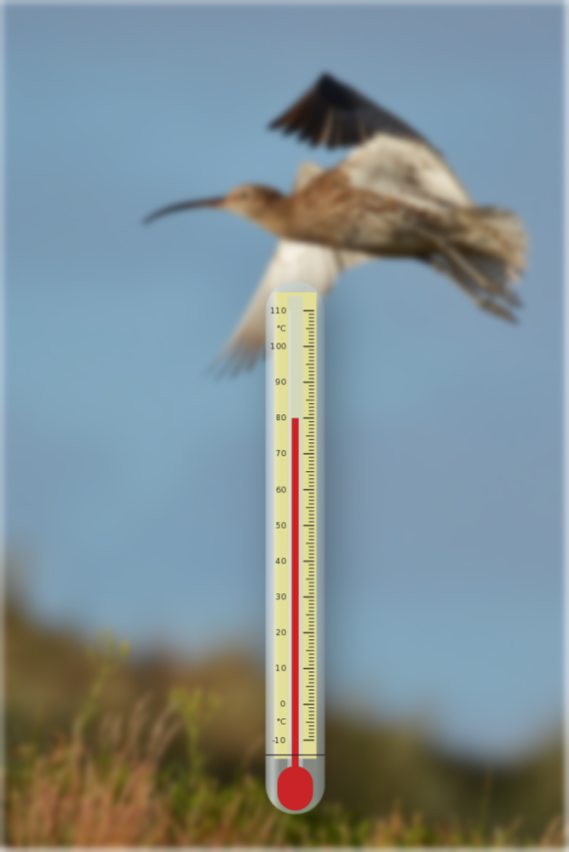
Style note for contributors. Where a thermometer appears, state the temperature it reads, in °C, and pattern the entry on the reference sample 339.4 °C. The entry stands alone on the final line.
80 °C
